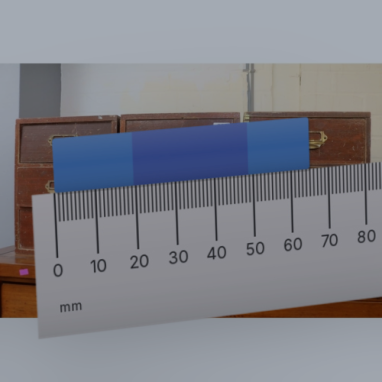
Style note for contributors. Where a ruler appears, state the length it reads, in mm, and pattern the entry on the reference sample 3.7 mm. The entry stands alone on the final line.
65 mm
